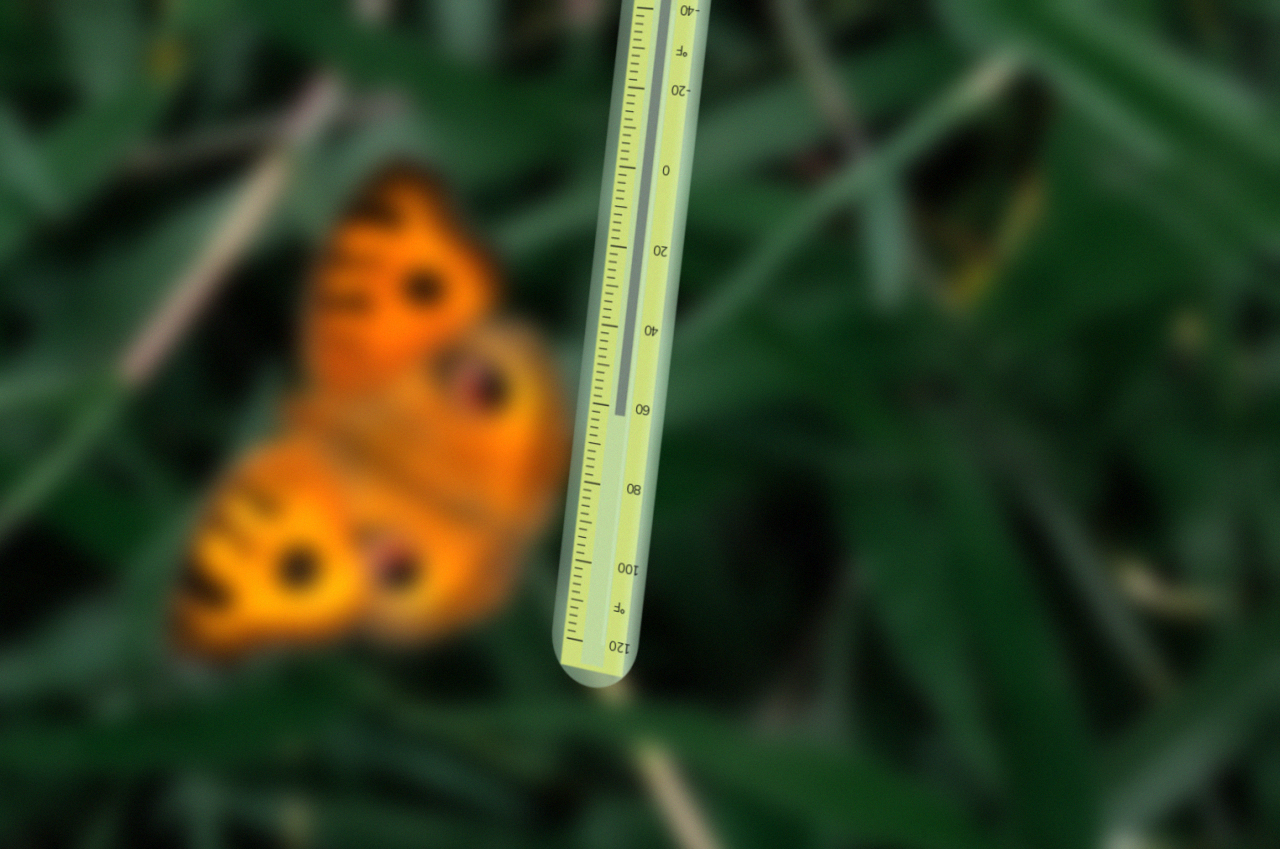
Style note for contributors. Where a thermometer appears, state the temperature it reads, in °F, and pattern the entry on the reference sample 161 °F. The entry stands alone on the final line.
62 °F
